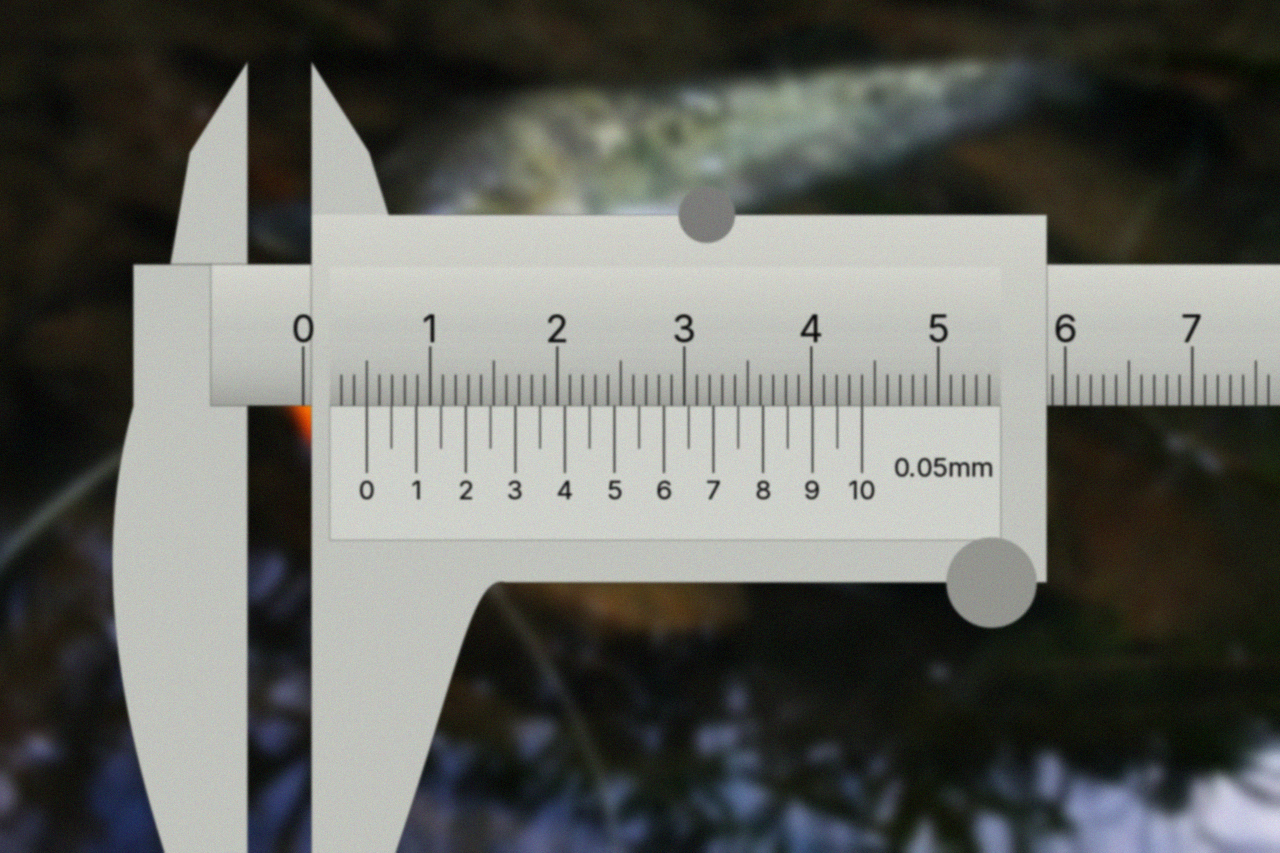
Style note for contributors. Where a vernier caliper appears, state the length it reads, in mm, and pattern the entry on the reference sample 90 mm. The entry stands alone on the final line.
5.0 mm
